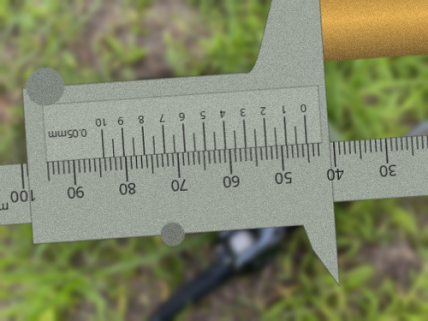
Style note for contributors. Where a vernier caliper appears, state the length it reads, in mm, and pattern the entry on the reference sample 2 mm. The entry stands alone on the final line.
45.2 mm
